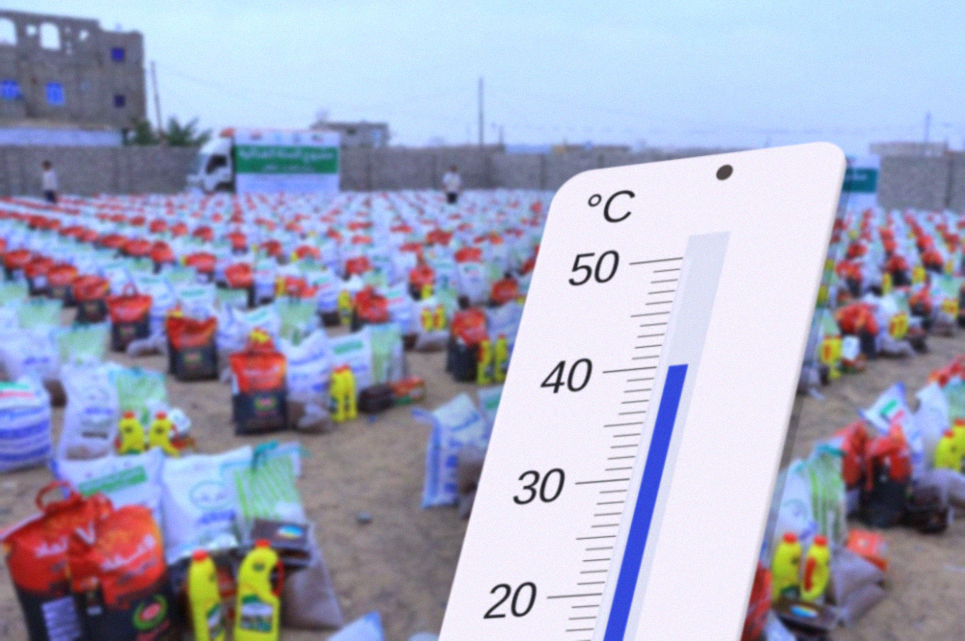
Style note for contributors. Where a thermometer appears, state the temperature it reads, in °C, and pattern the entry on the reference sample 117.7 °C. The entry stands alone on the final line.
40 °C
